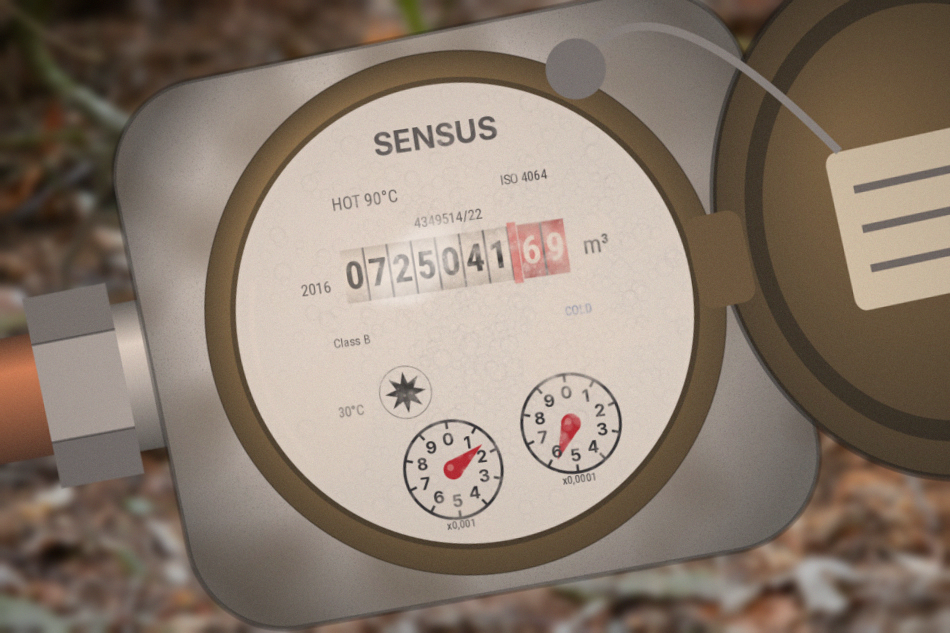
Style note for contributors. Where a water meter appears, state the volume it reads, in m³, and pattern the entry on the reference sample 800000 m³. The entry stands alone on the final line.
725041.6915 m³
